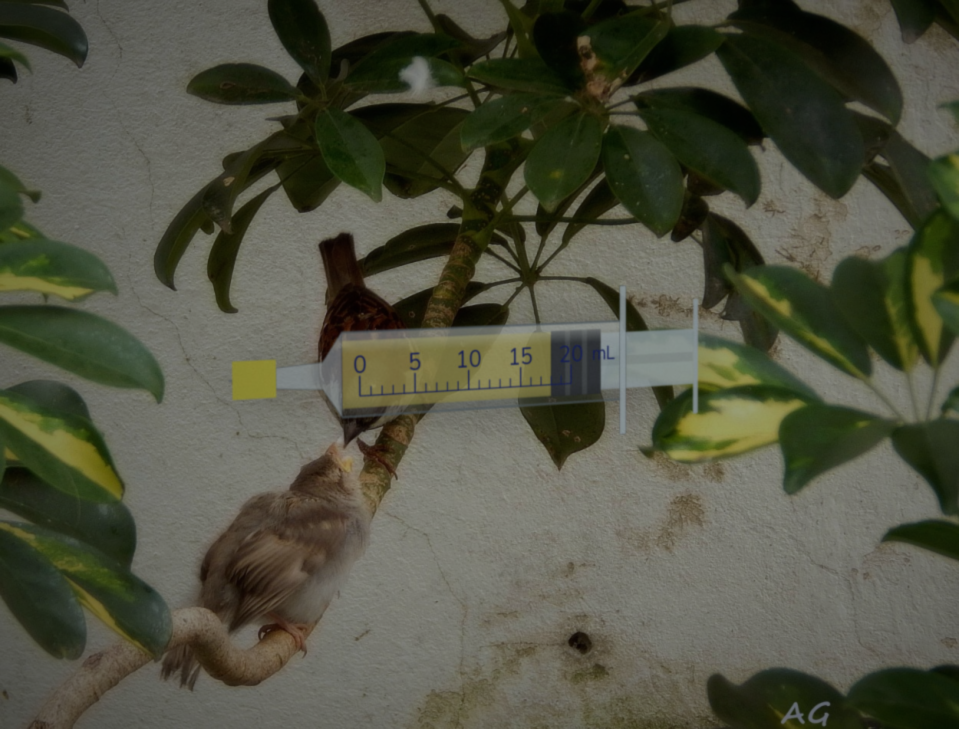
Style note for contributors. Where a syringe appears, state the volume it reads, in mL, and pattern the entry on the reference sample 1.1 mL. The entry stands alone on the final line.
18 mL
